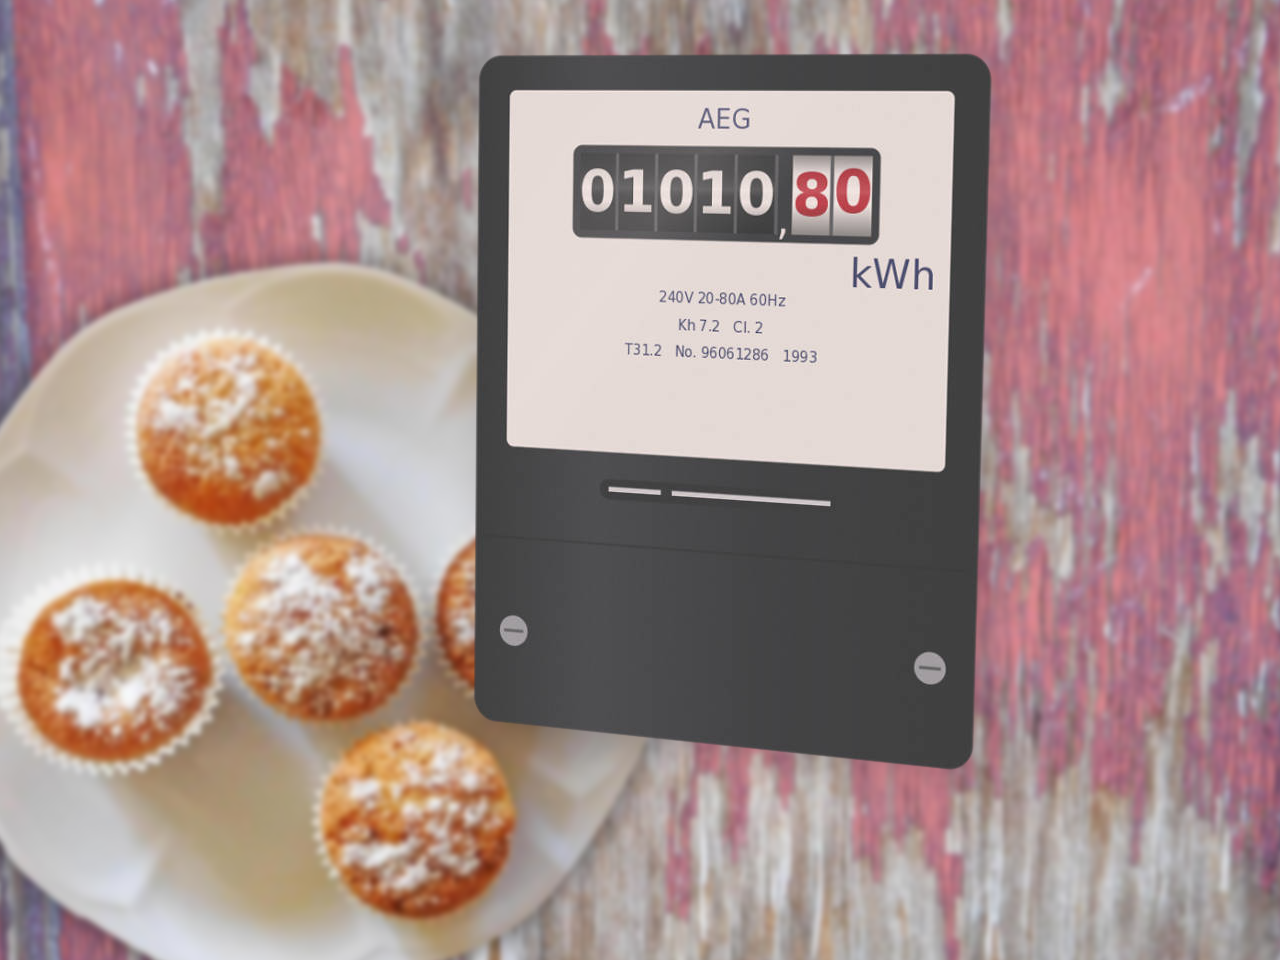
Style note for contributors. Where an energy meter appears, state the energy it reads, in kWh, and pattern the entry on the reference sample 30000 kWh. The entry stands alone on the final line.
1010.80 kWh
